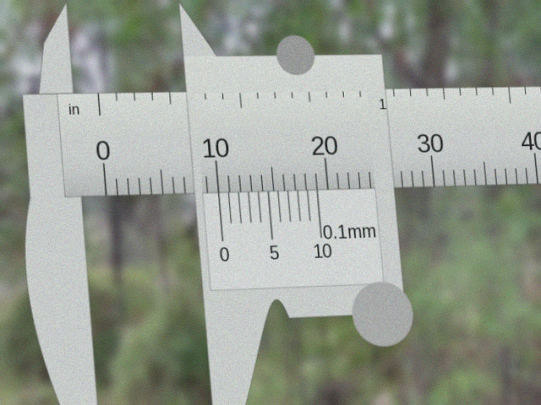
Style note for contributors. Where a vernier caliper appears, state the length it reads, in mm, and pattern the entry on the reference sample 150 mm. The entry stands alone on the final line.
10.0 mm
